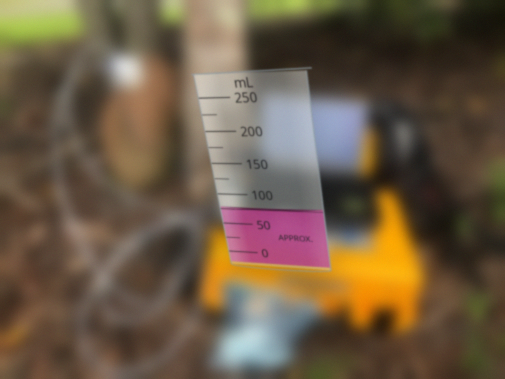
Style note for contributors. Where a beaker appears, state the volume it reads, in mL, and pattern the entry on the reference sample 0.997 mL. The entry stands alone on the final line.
75 mL
